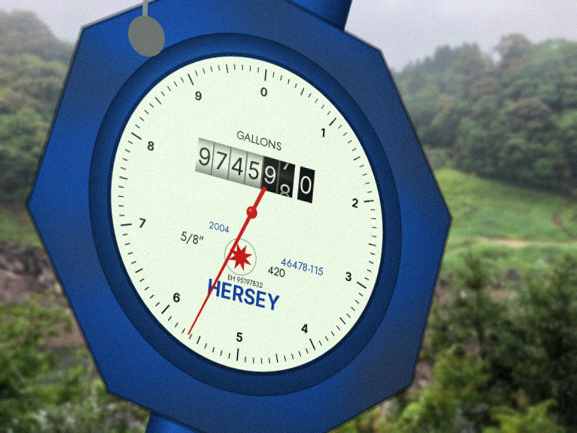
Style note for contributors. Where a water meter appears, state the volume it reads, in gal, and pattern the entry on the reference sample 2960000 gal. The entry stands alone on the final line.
9745975.6 gal
